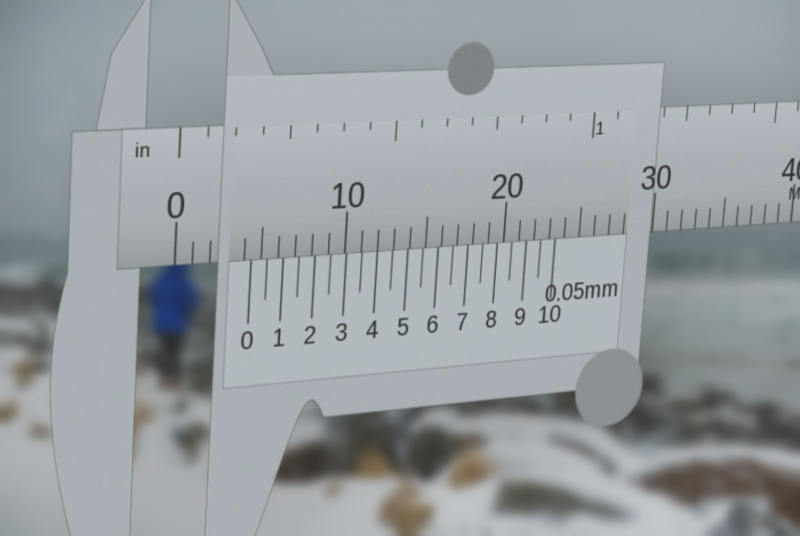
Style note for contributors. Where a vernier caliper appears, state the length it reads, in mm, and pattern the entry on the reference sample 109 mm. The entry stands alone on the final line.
4.4 mm
